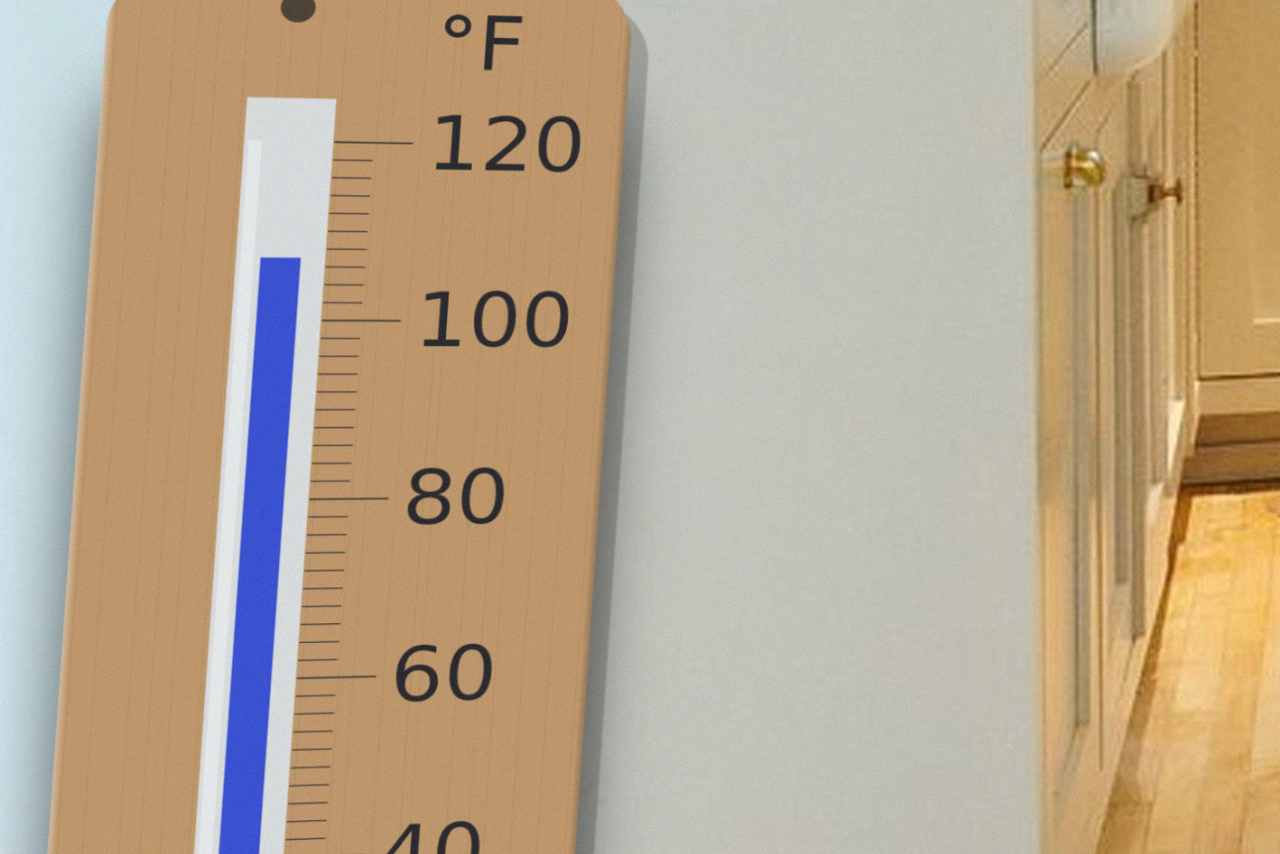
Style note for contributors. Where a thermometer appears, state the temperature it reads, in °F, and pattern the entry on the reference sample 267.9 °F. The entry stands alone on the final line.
107 °F
